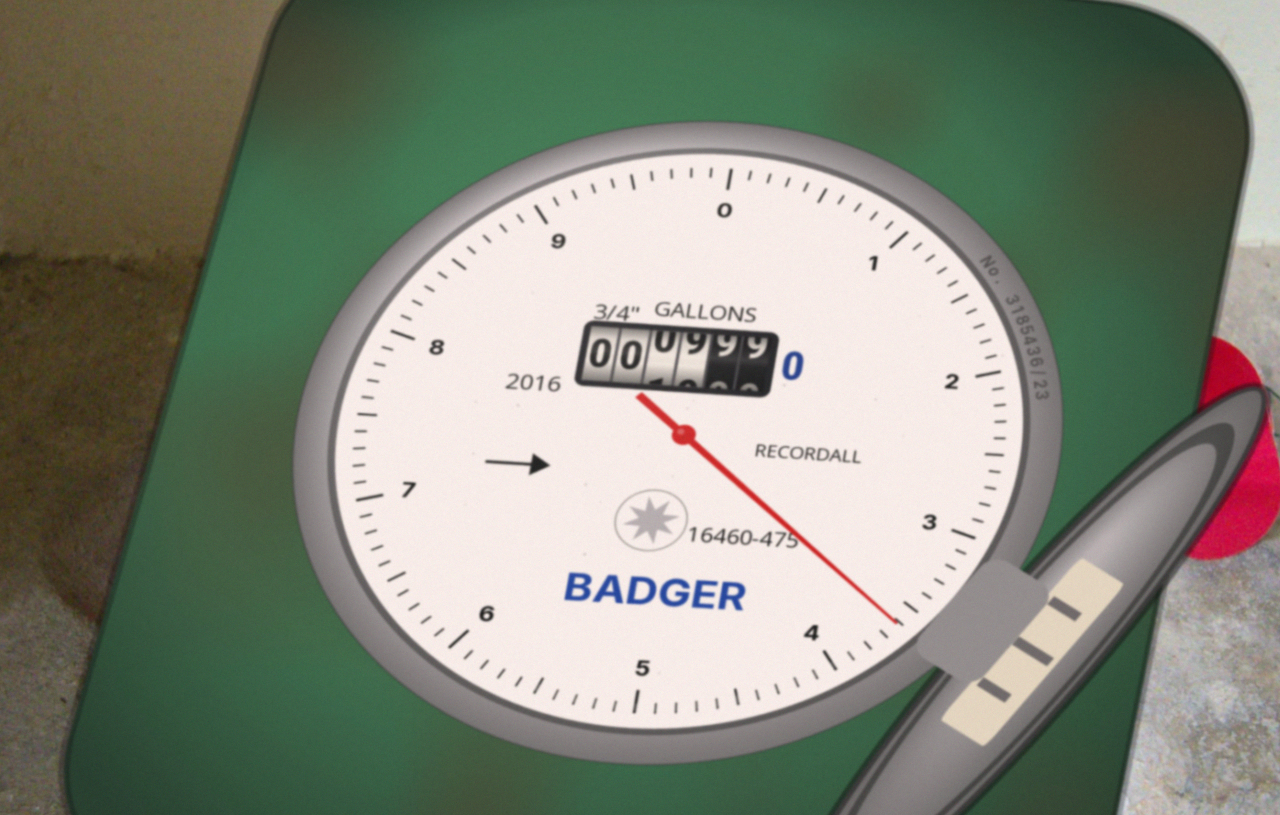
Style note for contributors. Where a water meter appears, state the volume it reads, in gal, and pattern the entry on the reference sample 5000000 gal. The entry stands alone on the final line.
9993.6 gal
